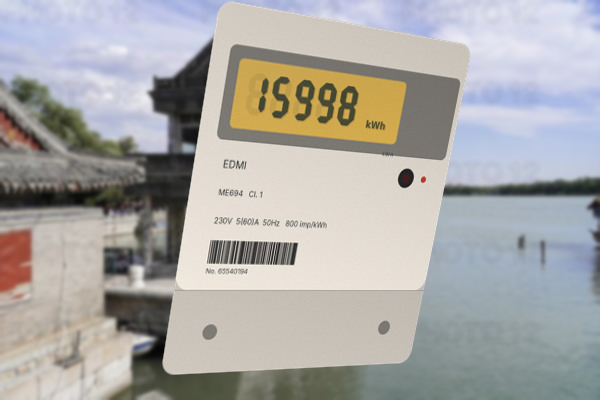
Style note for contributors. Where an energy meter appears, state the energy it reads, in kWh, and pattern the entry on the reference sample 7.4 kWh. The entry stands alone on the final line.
15998 kWh
